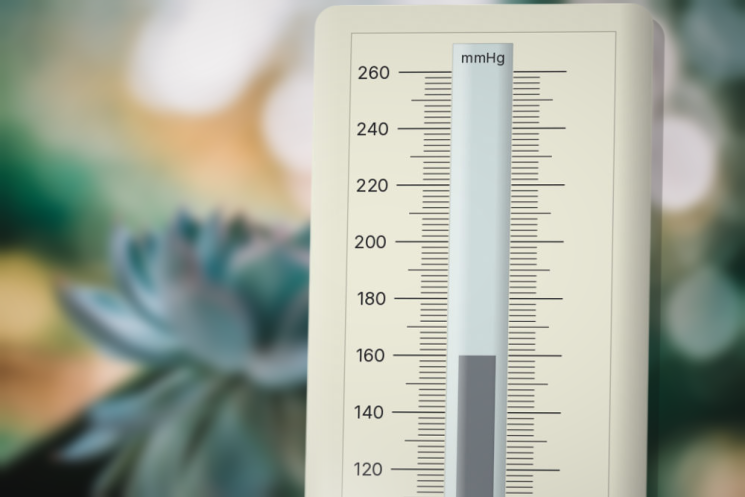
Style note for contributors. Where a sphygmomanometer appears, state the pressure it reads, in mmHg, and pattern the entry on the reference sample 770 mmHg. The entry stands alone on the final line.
160 mmHg
